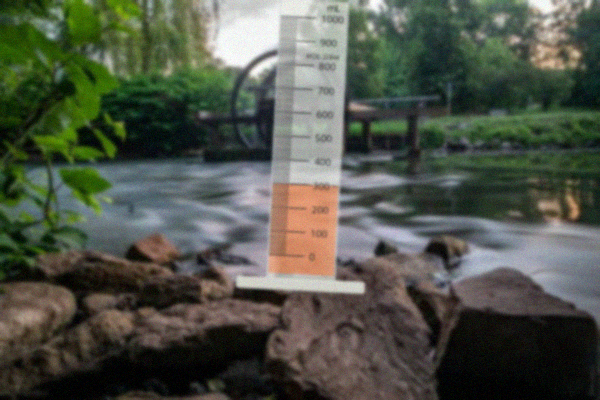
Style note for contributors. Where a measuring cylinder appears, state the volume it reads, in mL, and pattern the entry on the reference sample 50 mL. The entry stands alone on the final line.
300 mL
